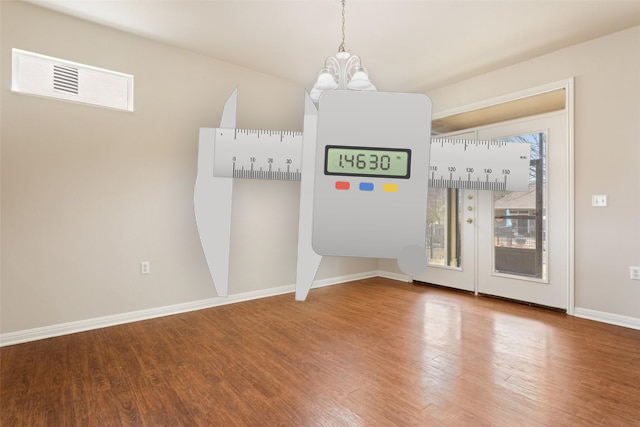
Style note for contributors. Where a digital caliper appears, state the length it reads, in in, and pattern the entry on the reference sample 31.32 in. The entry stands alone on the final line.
1.4630 in
